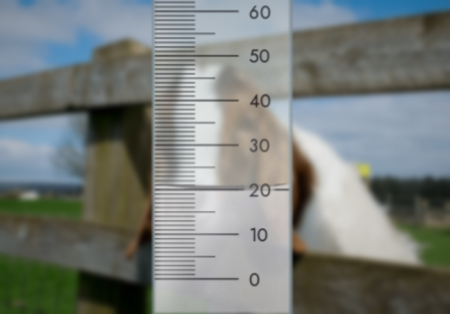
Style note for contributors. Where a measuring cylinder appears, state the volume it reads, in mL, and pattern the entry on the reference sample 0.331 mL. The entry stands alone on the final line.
20 mL
